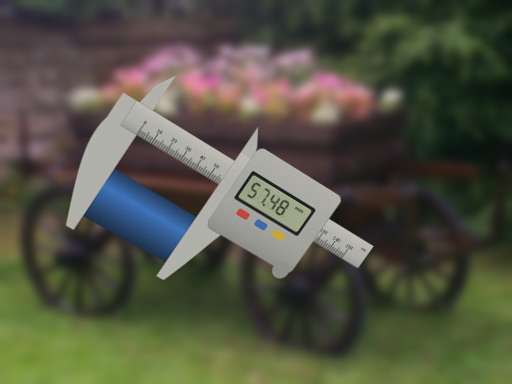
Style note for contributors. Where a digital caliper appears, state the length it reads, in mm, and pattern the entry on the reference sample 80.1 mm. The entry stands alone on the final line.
57.48 mm
